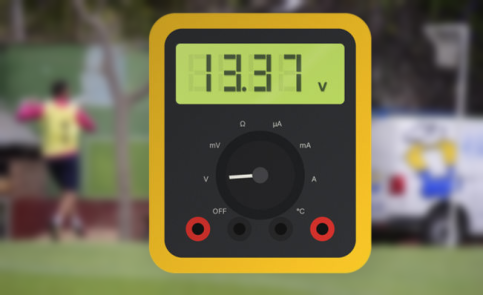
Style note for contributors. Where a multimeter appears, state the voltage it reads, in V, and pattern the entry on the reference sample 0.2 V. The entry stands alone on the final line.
13.37 V
